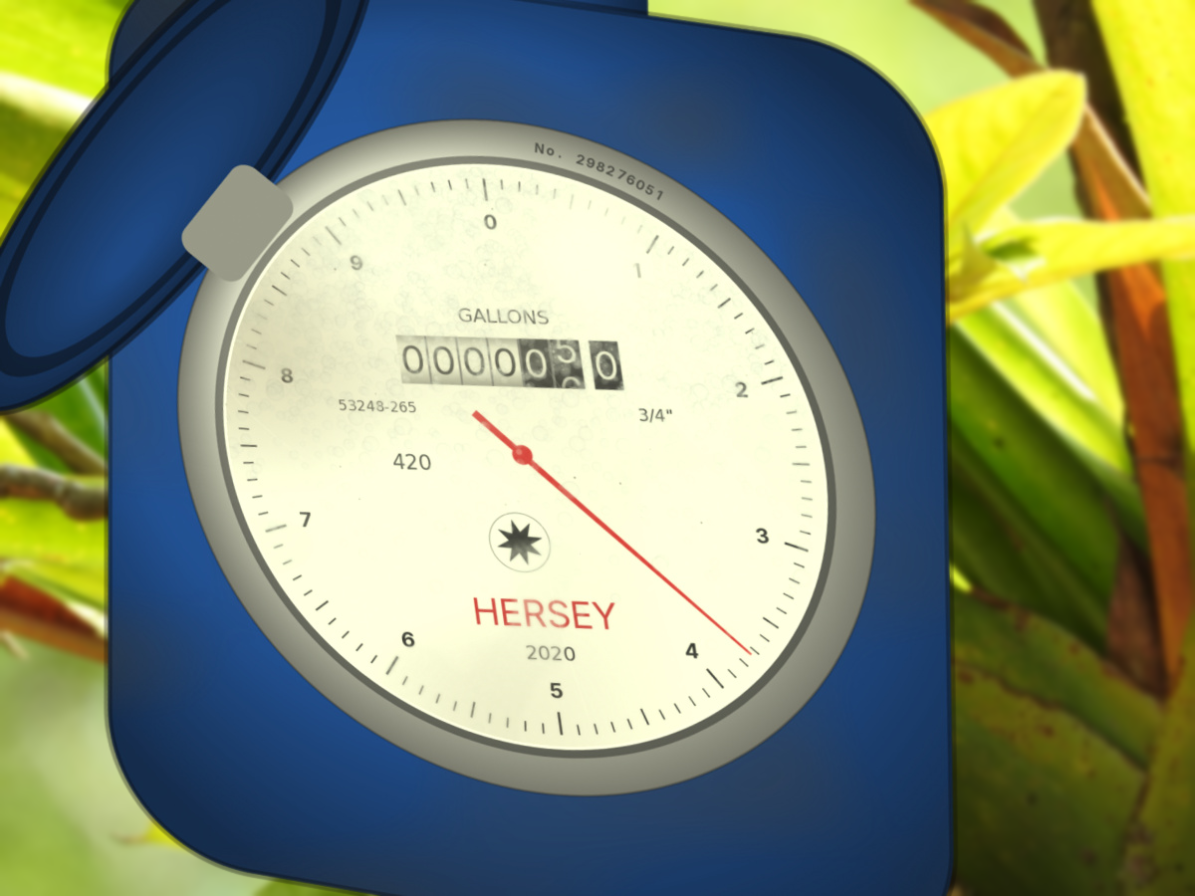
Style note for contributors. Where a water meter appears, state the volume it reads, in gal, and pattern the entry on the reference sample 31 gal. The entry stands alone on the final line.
53.7 gal
